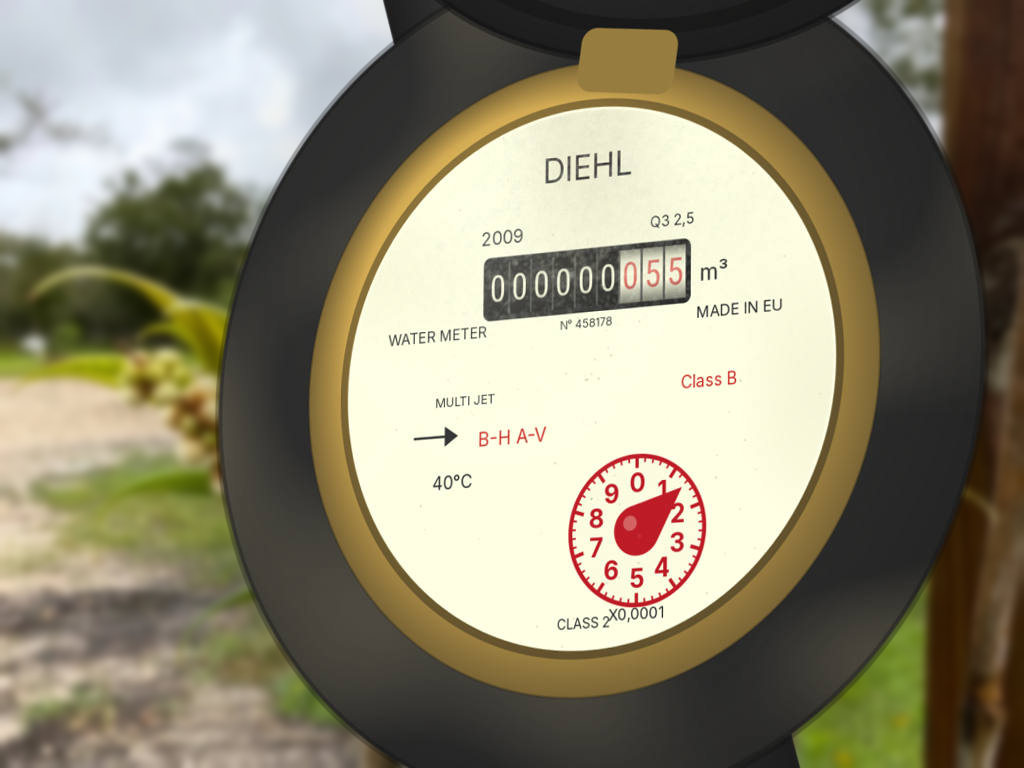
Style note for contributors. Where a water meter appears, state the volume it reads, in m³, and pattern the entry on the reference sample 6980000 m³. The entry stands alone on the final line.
0.0551 m³
